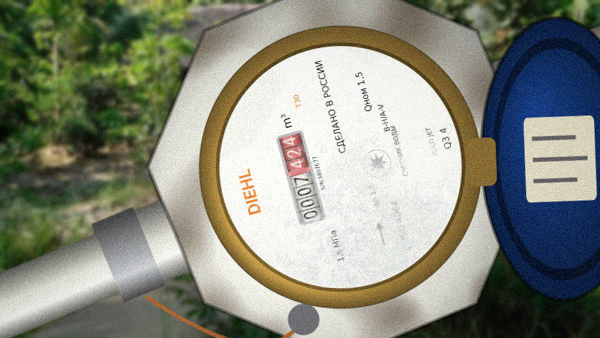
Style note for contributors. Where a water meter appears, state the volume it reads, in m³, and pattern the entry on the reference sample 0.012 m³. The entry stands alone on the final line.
7.424 m³
